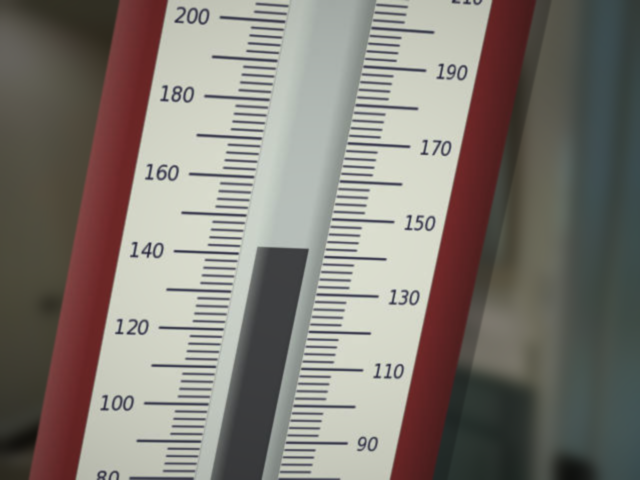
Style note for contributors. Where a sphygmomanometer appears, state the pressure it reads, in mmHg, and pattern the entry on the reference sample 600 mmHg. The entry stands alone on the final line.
142 mmHg
